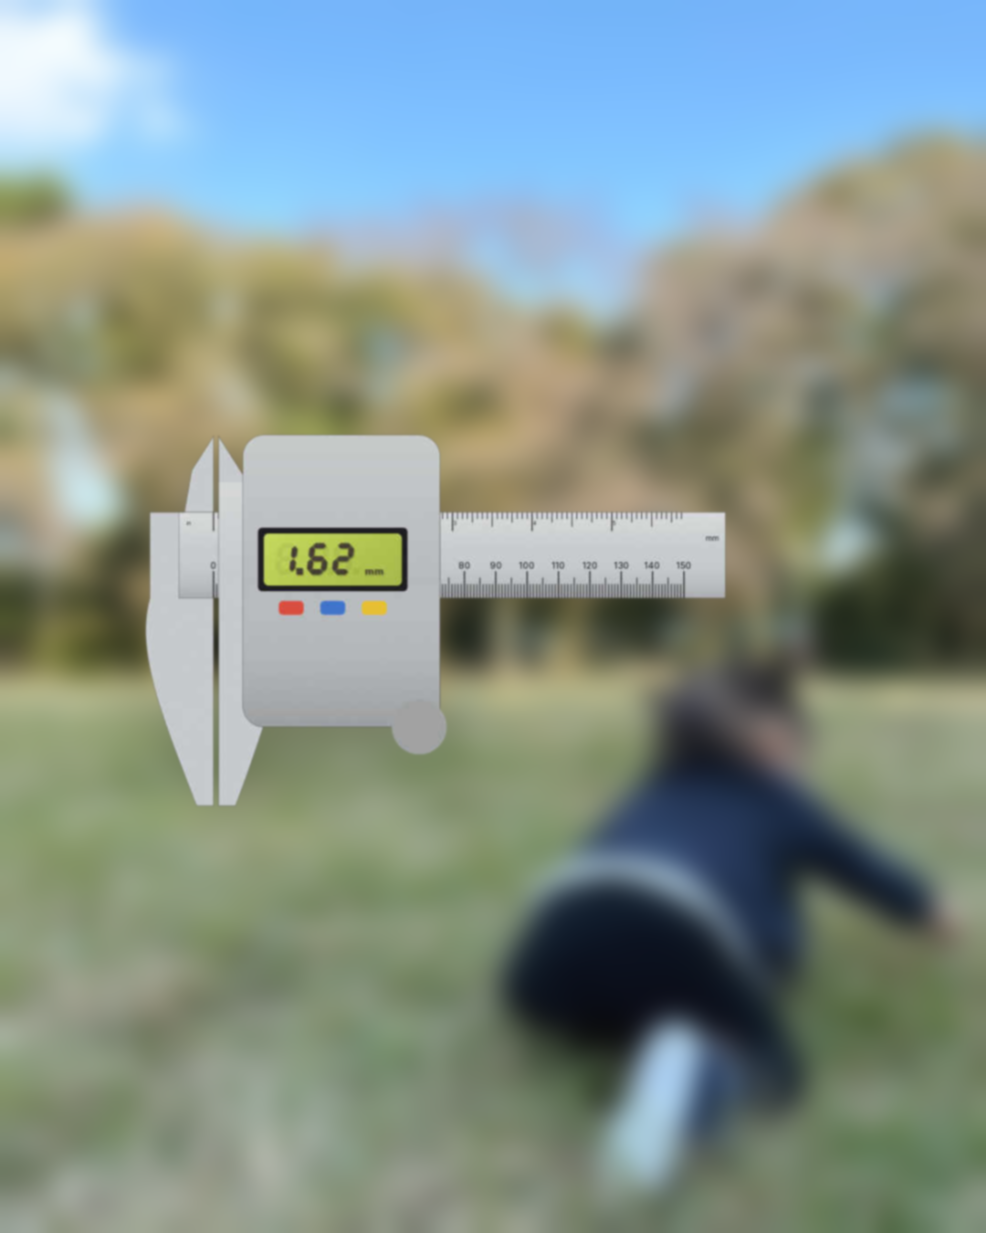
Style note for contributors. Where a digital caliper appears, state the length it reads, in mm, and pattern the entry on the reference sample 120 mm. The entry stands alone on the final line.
1.62 mm
